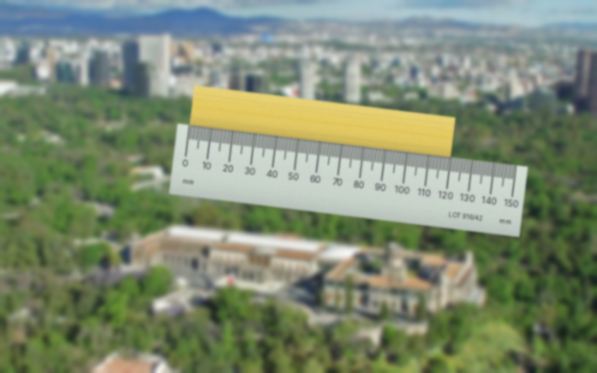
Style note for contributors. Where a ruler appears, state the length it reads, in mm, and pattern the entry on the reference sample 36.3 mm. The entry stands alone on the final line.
120 mm
